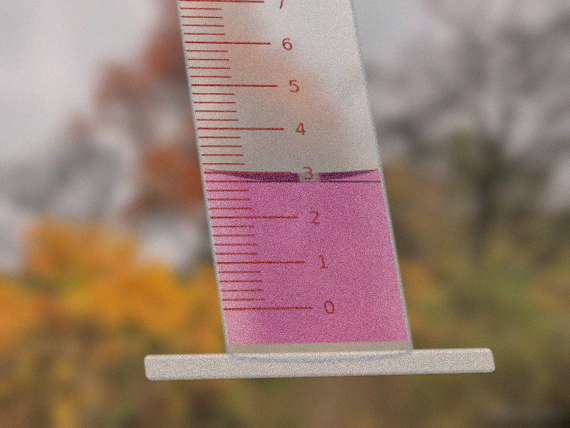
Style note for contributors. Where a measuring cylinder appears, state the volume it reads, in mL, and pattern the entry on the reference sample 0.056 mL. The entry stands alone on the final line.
2.8 mL
